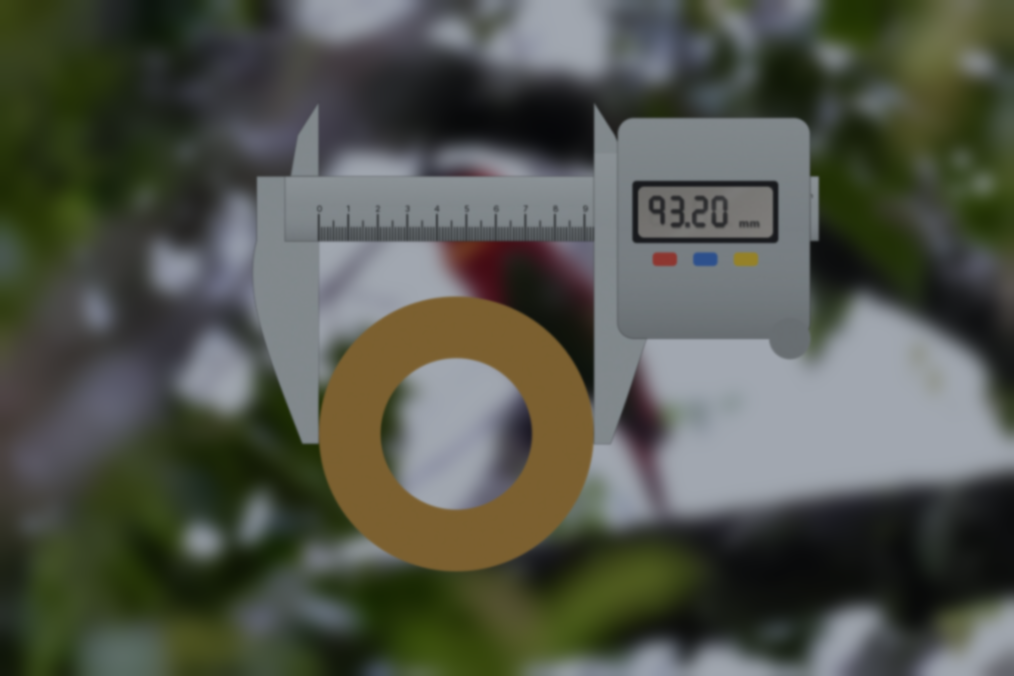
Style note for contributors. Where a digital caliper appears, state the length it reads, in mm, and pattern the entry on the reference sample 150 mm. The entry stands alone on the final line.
93.20 mm
